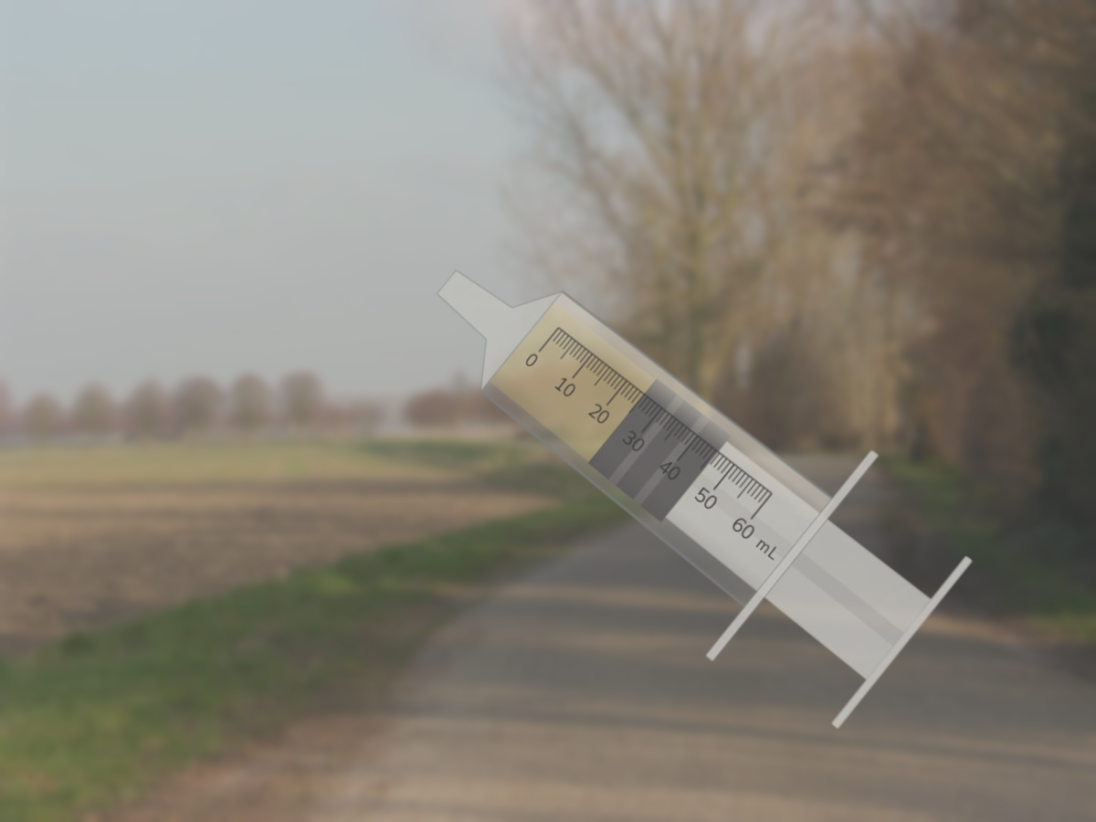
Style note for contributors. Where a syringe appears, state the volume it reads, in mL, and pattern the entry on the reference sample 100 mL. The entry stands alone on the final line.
25 mL
